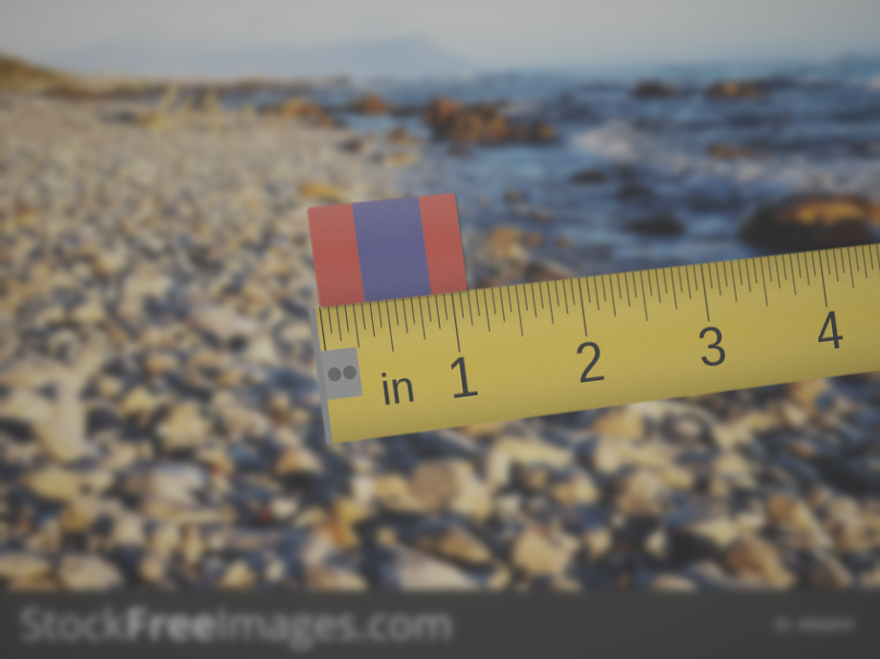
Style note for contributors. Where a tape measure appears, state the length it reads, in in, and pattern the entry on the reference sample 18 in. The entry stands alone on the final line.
1.125 in
